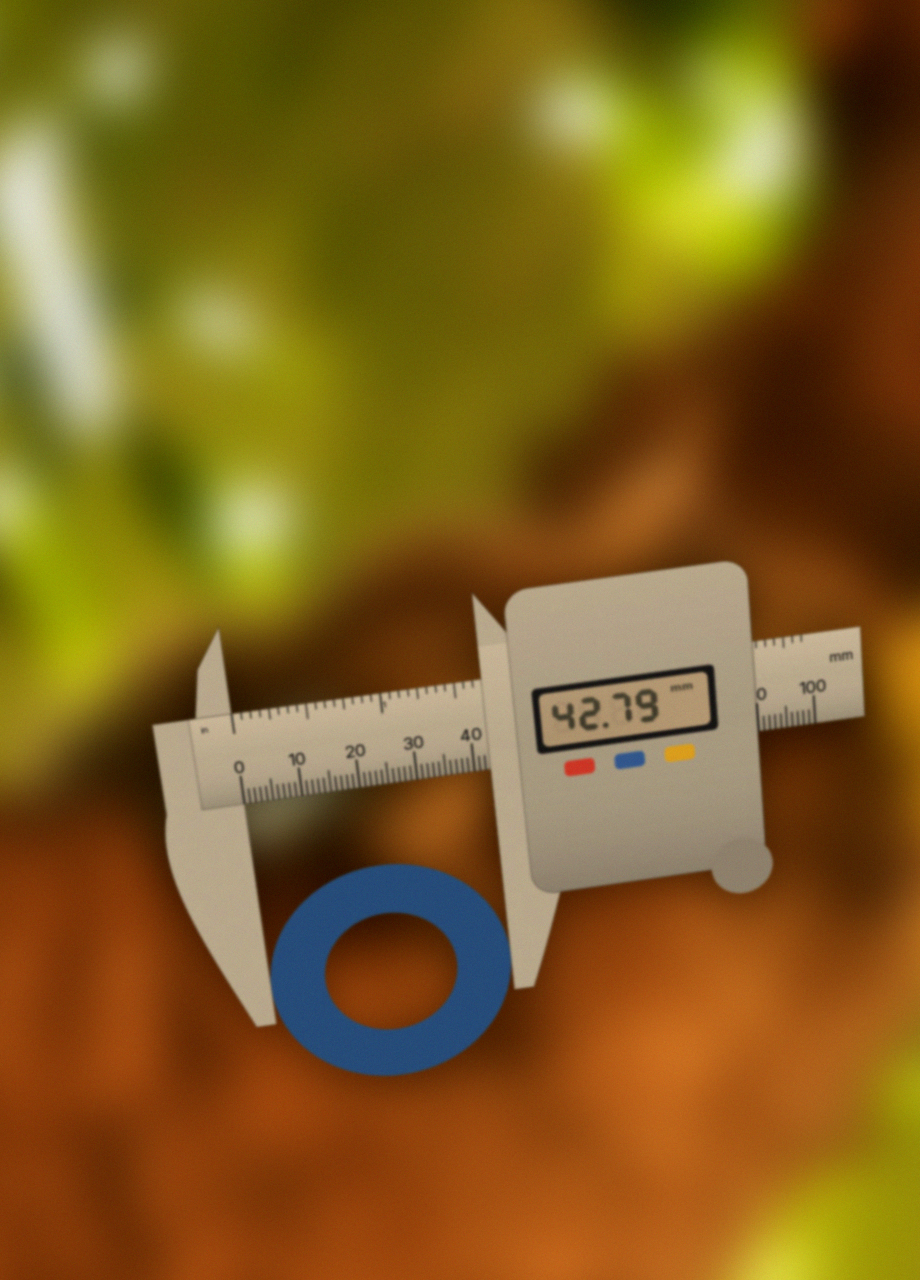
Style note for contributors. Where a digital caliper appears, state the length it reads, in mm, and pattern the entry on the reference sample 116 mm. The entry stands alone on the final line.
42.79 mm
